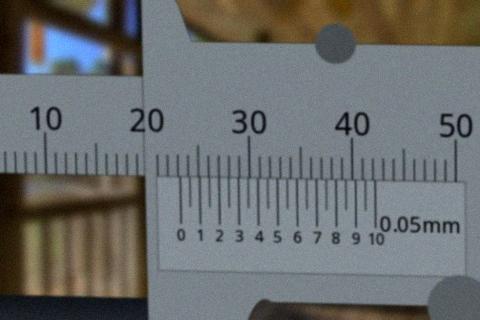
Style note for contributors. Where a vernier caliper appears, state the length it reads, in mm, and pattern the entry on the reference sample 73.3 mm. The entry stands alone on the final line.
23.2 mm
